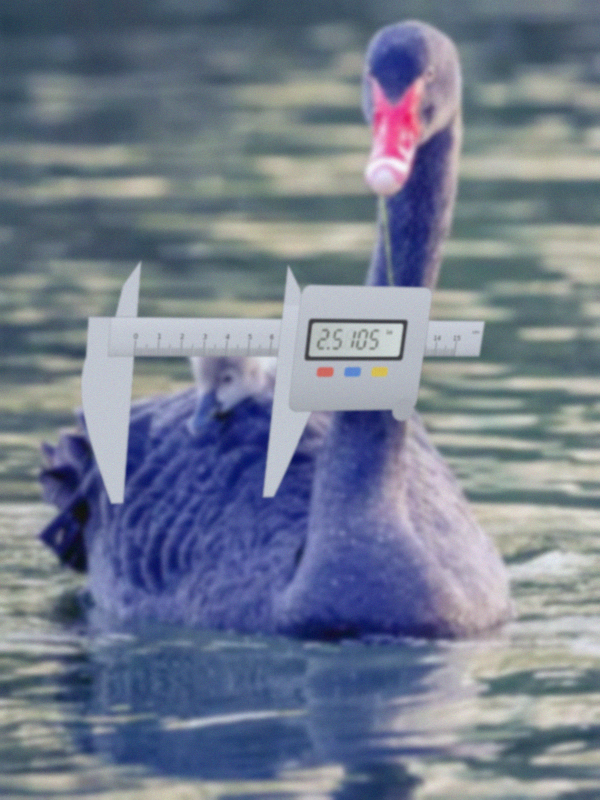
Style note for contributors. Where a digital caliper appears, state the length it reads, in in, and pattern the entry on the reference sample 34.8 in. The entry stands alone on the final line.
2.5105 in
